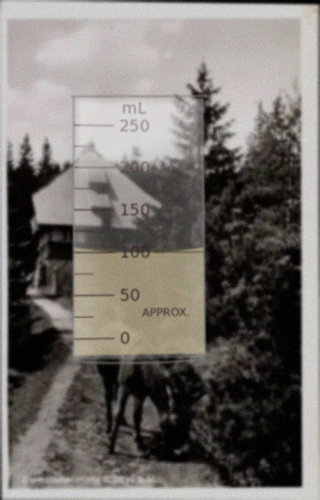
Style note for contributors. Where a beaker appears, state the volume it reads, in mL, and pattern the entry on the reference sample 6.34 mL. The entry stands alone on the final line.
100 mL
